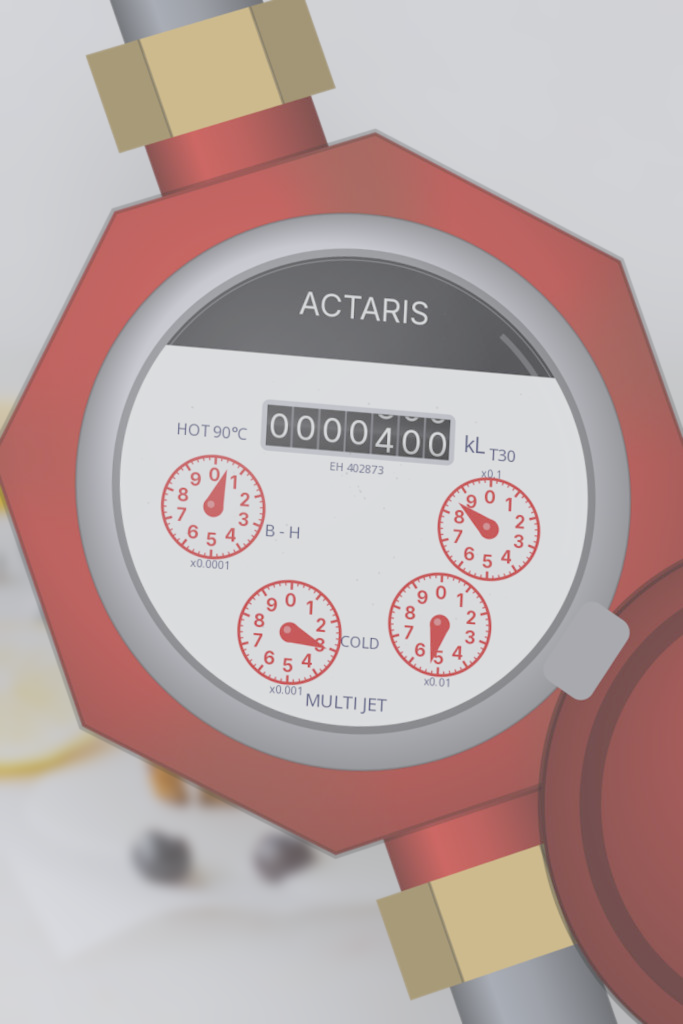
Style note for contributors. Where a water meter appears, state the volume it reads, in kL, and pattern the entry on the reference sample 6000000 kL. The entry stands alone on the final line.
399.8530 kL
